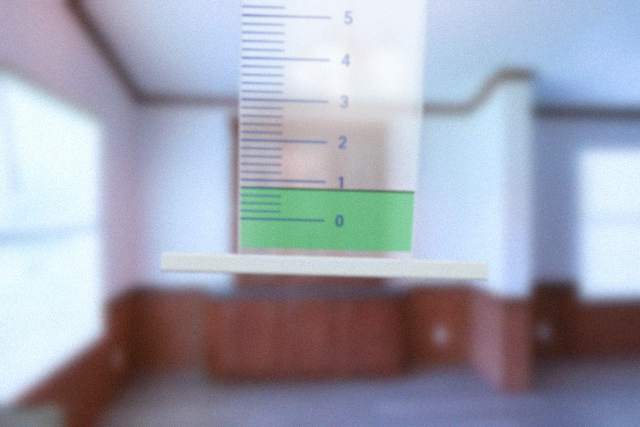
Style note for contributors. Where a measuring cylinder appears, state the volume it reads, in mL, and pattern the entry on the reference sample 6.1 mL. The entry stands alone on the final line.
0.8 mL
